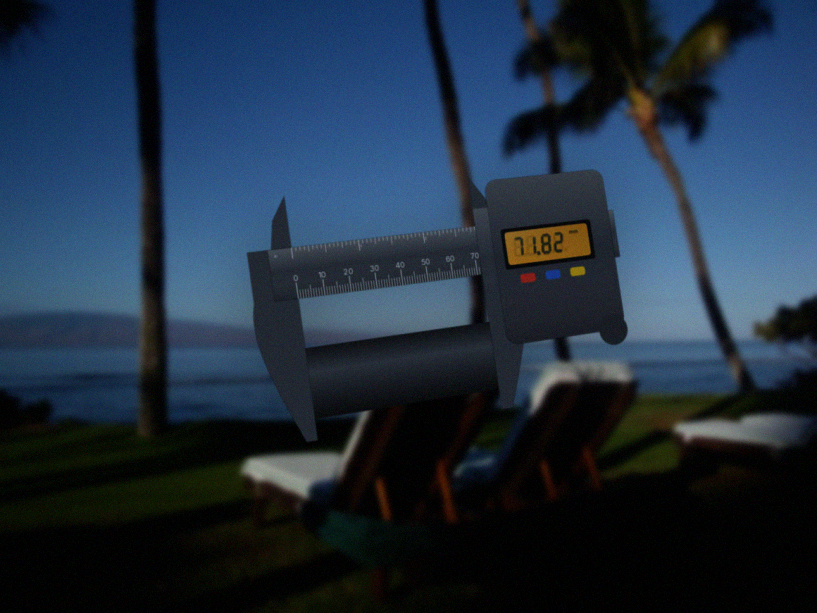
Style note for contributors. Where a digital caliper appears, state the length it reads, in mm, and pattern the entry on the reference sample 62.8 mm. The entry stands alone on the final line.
71.82 mm
